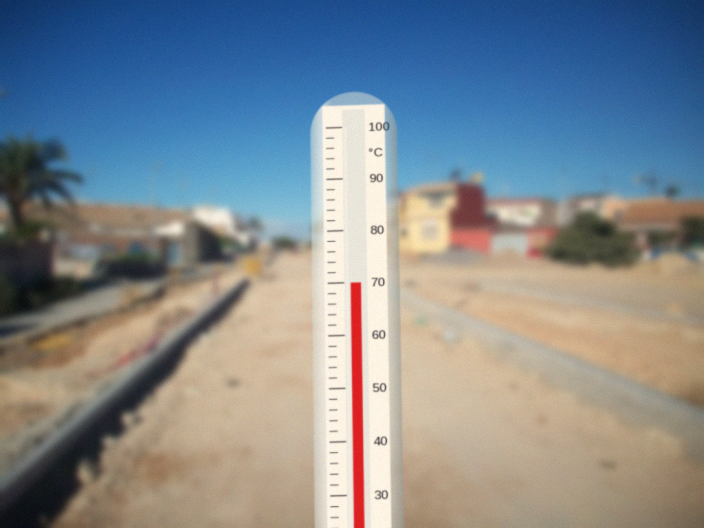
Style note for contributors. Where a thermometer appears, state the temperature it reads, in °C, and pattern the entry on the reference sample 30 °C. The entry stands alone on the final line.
70 °C
